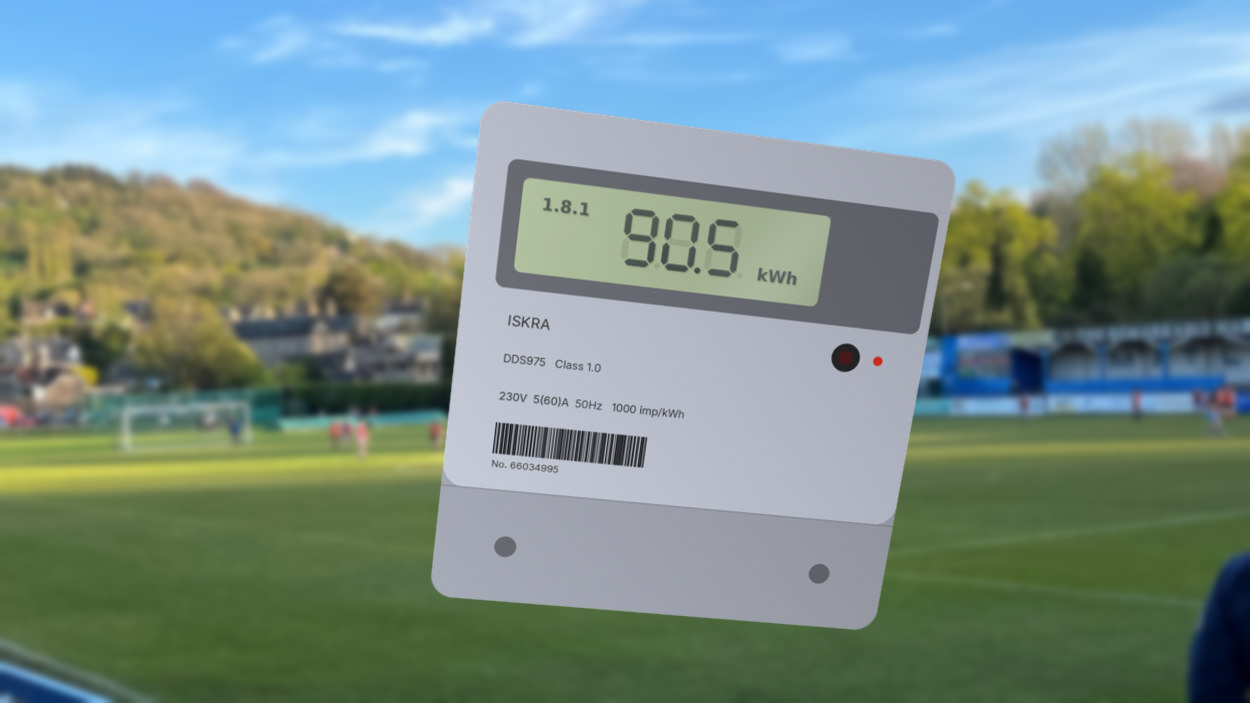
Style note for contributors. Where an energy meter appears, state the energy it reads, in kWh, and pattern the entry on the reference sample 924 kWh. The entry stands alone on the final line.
90.5 kWh
